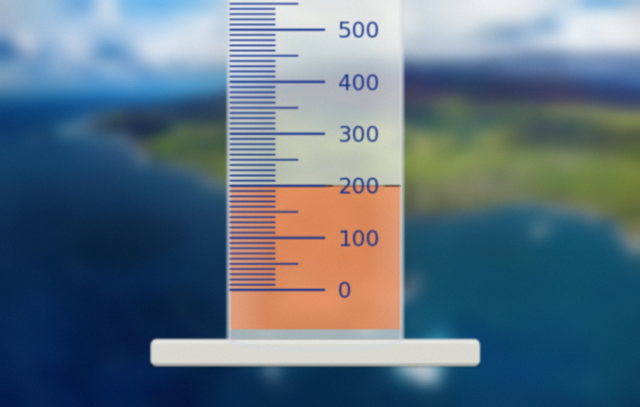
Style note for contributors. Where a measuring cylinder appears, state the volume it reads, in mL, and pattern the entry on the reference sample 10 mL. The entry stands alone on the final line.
200 mL
